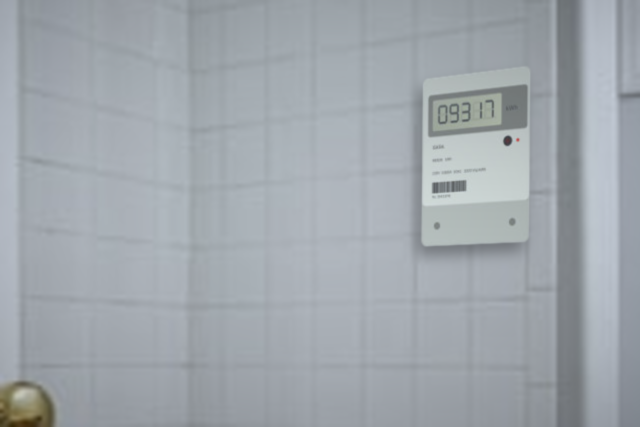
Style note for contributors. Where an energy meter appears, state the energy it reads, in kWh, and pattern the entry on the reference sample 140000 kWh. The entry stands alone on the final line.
9317 kWh
